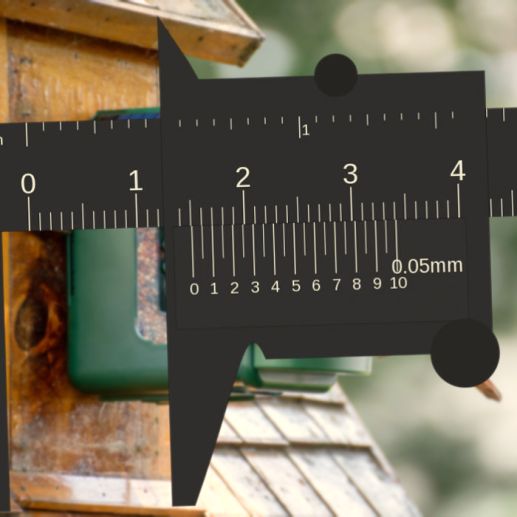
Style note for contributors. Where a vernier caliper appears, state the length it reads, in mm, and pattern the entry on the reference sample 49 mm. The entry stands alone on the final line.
15.1 mm
